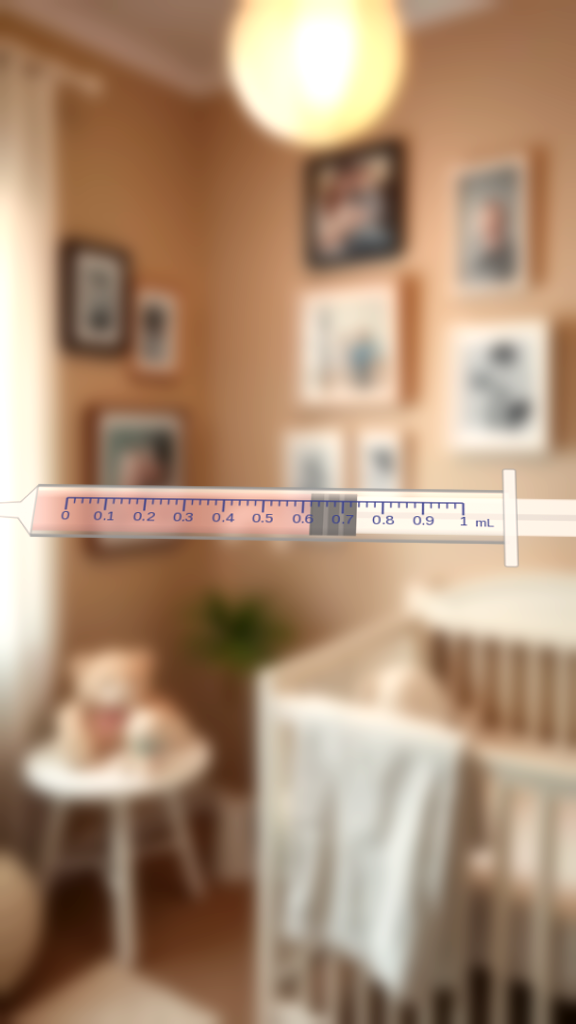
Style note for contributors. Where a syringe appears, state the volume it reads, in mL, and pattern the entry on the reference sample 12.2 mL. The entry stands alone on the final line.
0.62 mL
